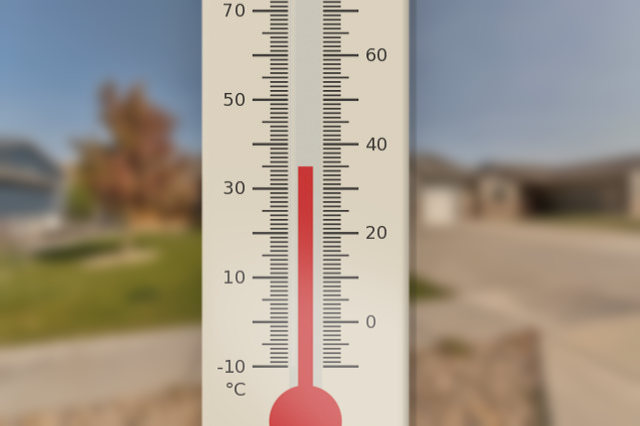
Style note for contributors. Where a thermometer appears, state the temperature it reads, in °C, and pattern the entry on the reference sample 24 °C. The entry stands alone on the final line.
35 °C
